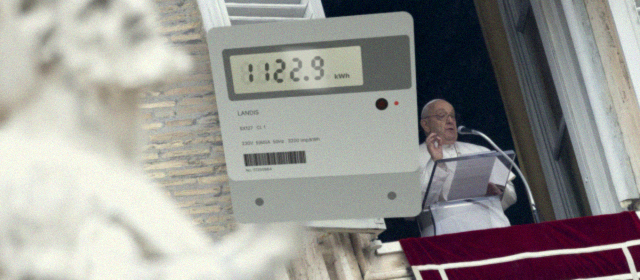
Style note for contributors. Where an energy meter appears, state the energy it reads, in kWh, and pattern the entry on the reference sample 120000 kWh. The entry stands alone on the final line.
1122.9 kWh
